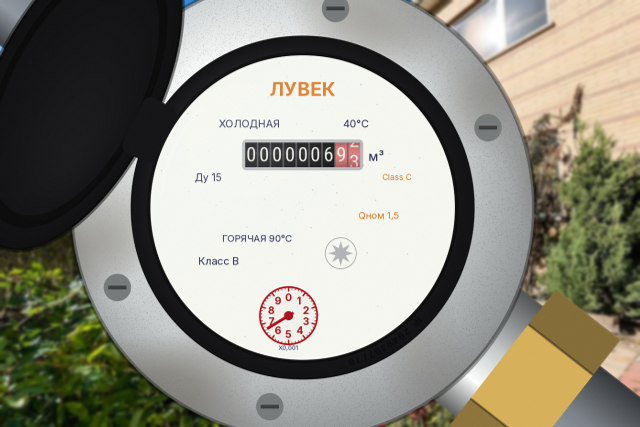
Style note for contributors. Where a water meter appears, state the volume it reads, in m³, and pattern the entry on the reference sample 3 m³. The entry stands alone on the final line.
6.926 m³
